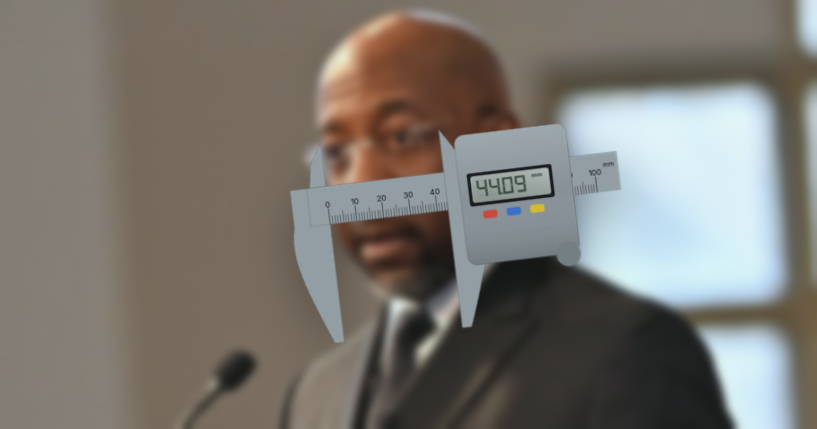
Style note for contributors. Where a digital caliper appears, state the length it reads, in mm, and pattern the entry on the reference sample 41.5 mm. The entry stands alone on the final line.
44.09 mm
